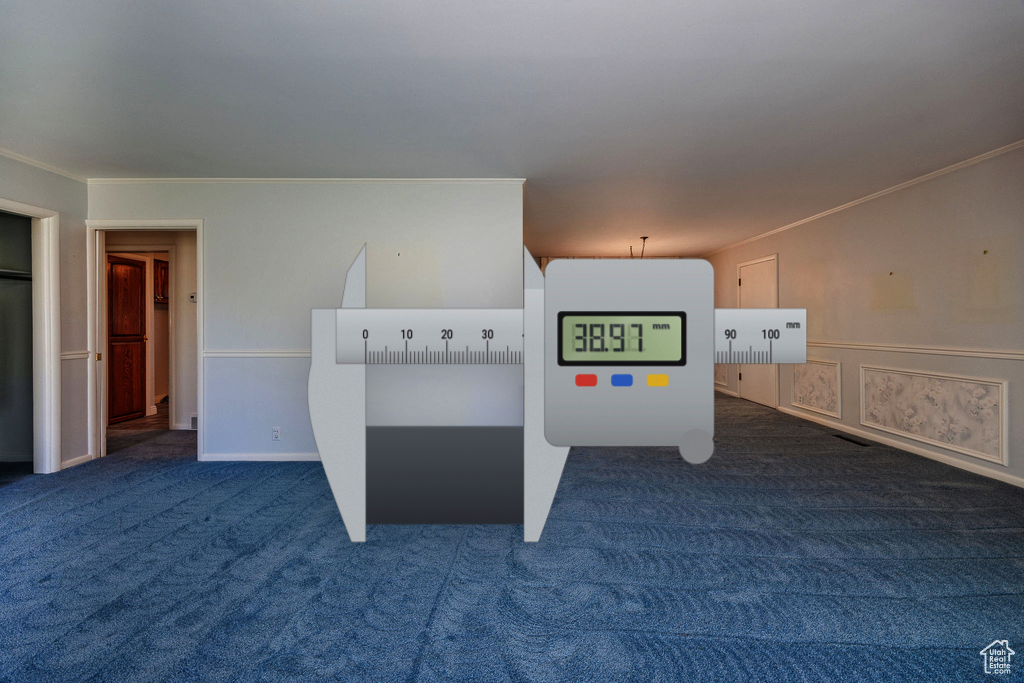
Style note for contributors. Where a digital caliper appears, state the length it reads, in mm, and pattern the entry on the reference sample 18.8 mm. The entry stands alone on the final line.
38.97 mm
